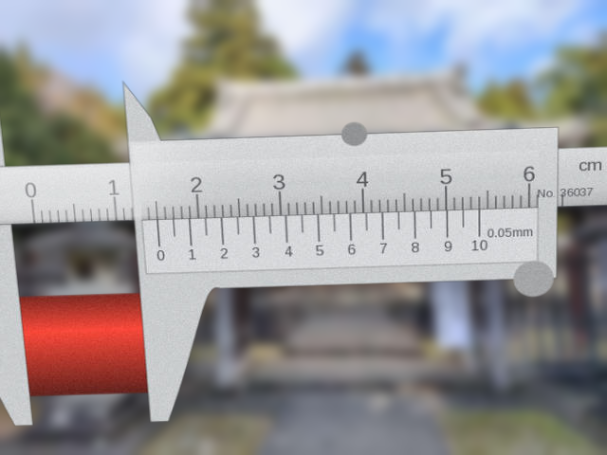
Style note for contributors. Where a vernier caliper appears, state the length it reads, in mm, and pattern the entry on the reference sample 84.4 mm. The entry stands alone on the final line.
15.0 mm
